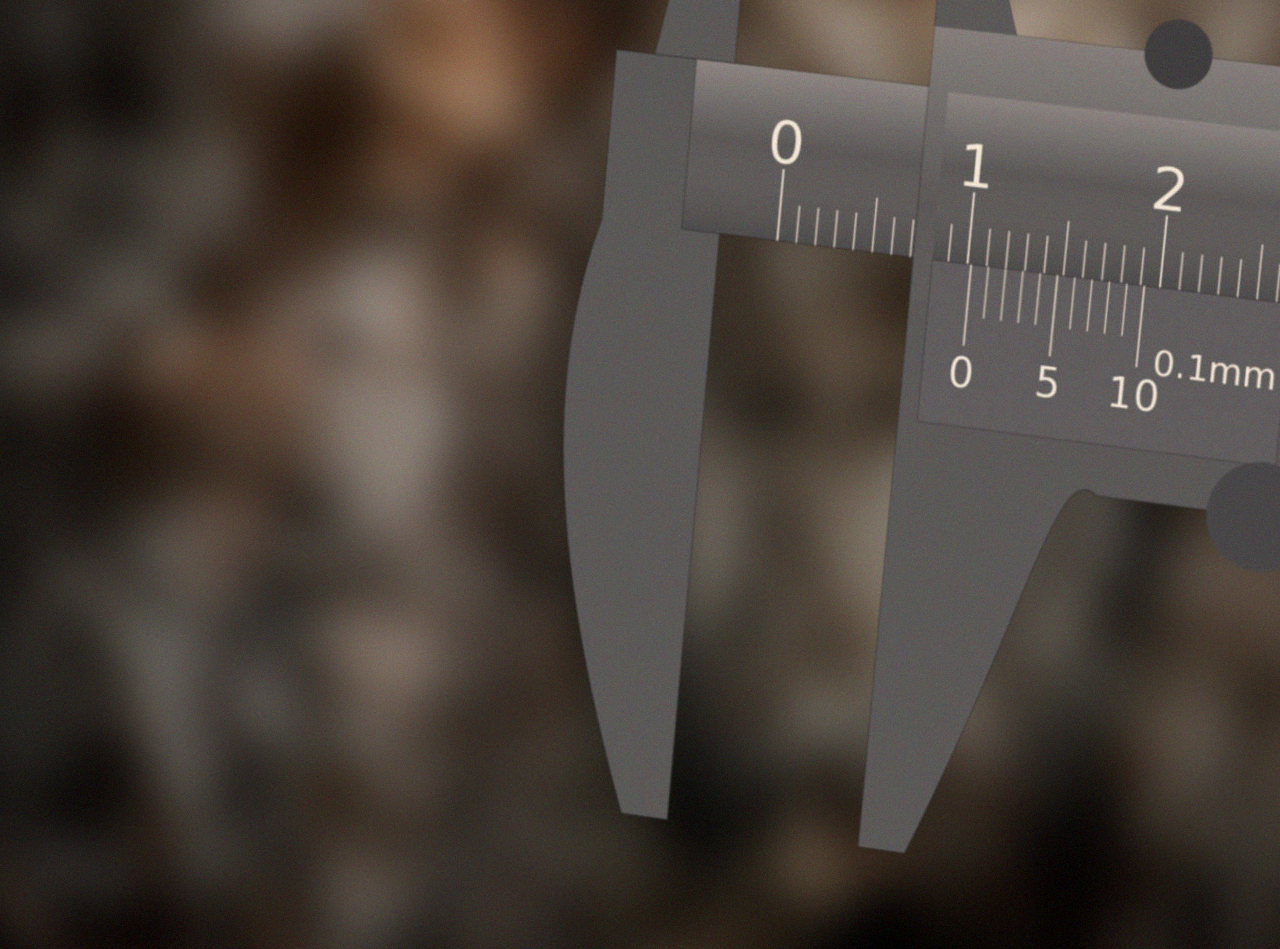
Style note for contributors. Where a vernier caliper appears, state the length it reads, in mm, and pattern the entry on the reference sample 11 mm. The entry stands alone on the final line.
10.2 mm
